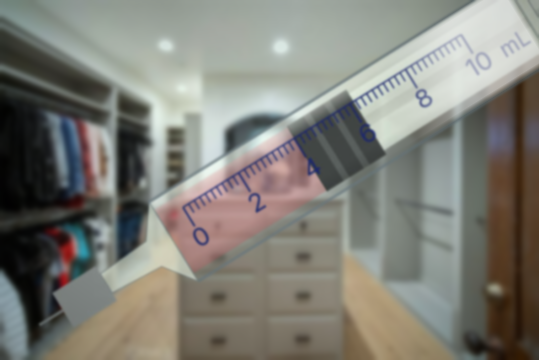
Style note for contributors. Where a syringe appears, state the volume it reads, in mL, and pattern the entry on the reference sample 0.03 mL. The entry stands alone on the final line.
4 mL
